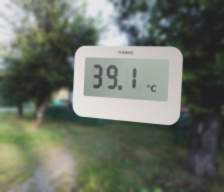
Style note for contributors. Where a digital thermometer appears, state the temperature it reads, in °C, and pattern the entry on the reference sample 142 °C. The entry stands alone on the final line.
39.1 °C
